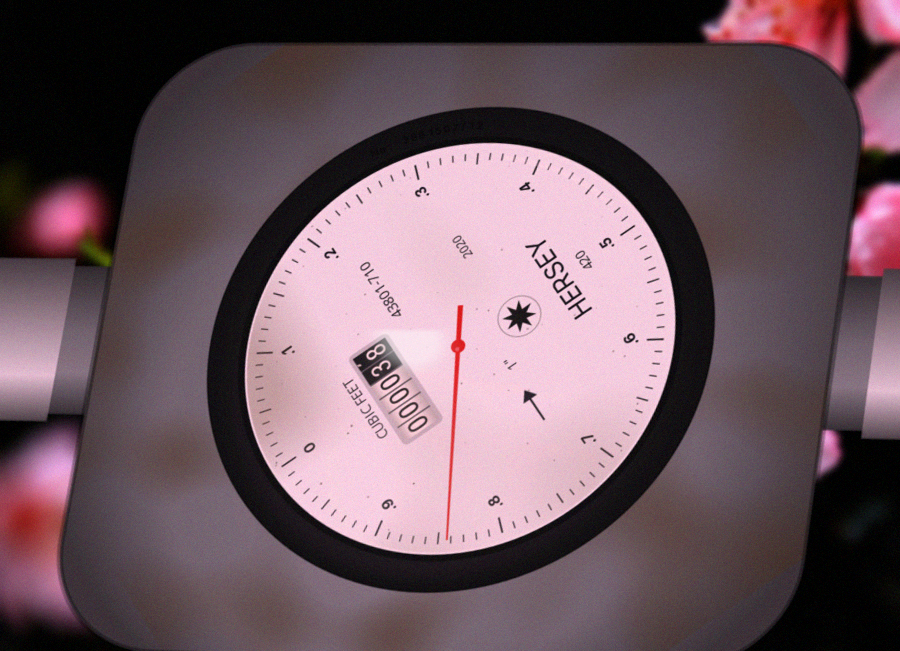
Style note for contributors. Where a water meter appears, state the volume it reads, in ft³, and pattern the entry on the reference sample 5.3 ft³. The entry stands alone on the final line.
37.84 ft³
